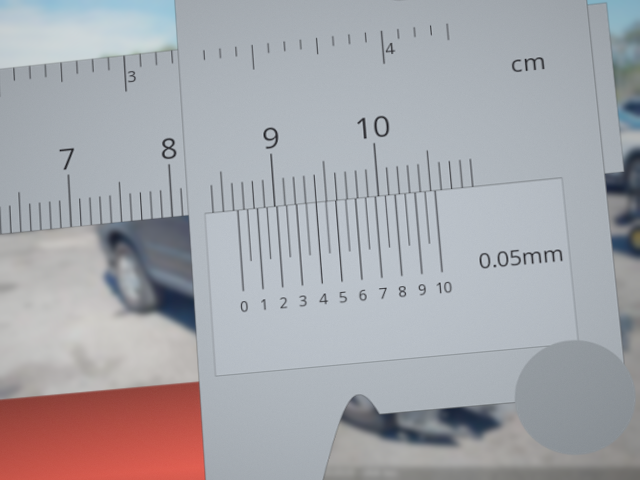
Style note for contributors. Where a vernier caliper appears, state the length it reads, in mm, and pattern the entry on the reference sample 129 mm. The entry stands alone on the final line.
86.4 mm
